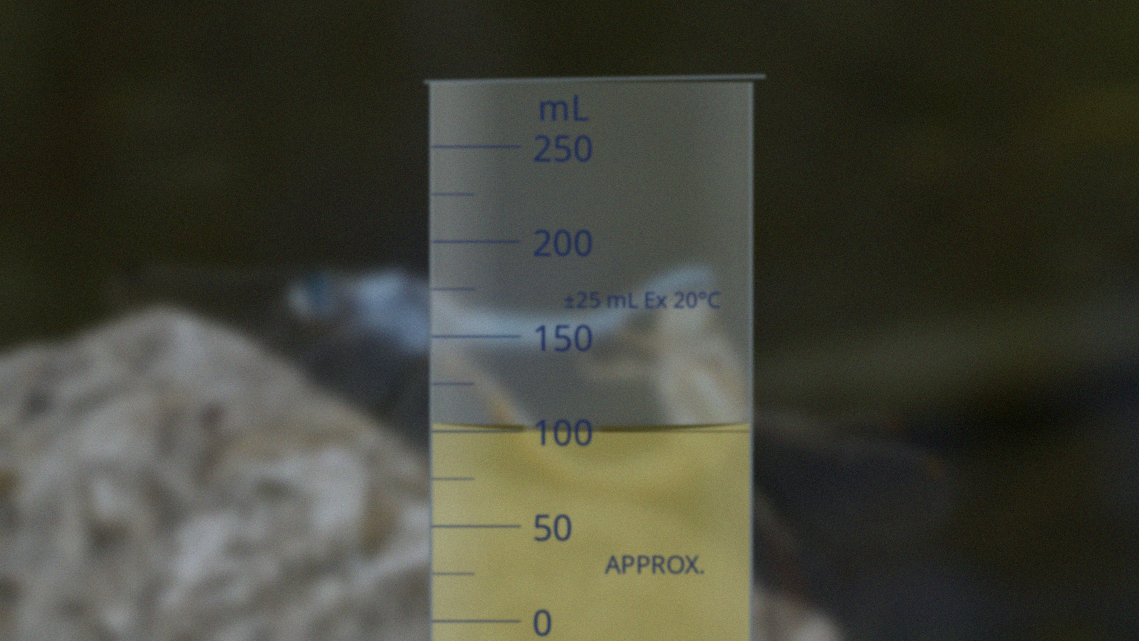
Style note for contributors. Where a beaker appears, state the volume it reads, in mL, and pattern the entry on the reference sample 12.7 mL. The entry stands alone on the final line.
100 mL
